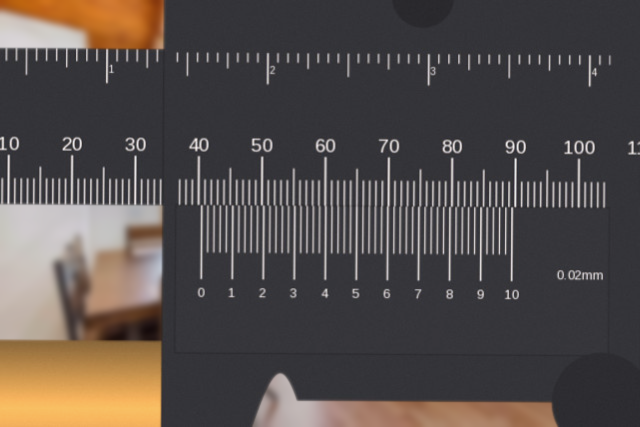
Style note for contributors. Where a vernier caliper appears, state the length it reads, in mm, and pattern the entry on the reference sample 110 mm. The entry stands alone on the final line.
40.5 mm
